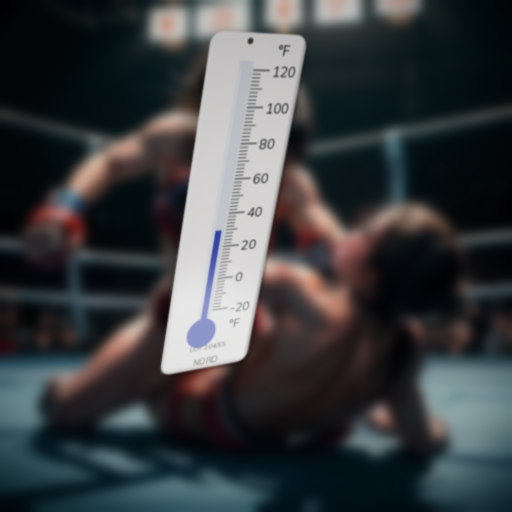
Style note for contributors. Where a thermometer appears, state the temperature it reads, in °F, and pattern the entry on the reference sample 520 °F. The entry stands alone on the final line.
30 °F
